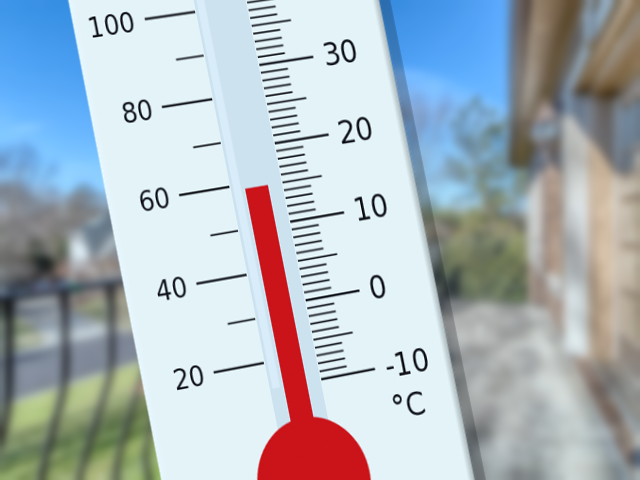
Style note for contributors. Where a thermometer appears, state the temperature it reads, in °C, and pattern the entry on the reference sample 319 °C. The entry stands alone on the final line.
15 °C
